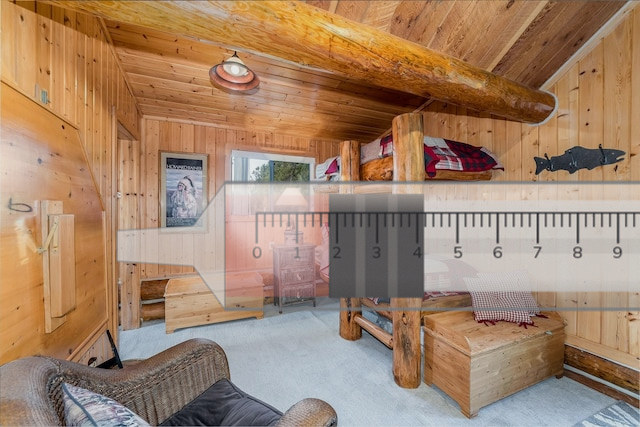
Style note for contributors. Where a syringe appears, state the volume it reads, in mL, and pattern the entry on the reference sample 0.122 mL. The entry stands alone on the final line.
1.8 mL
